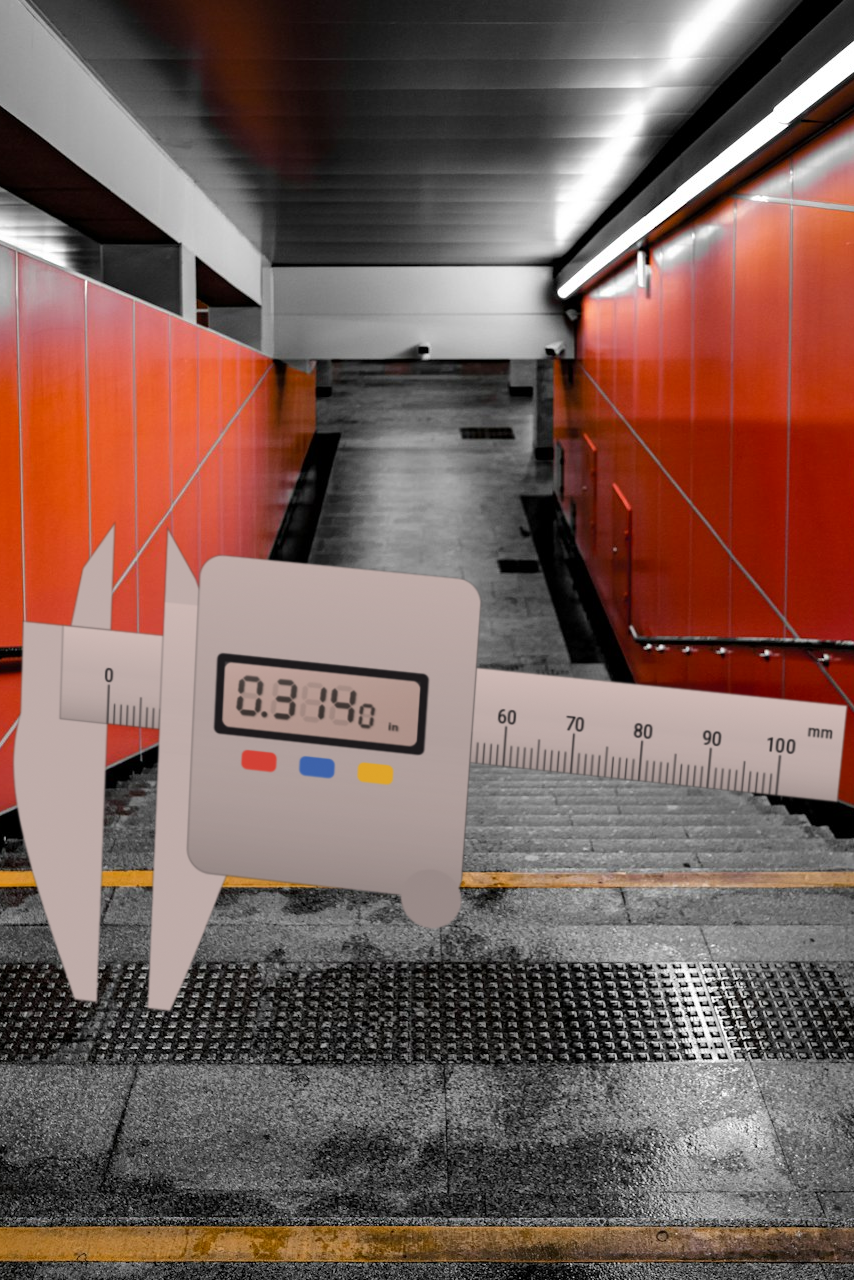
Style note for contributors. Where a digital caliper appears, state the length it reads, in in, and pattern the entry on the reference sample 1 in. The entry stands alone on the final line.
0.3140 in
